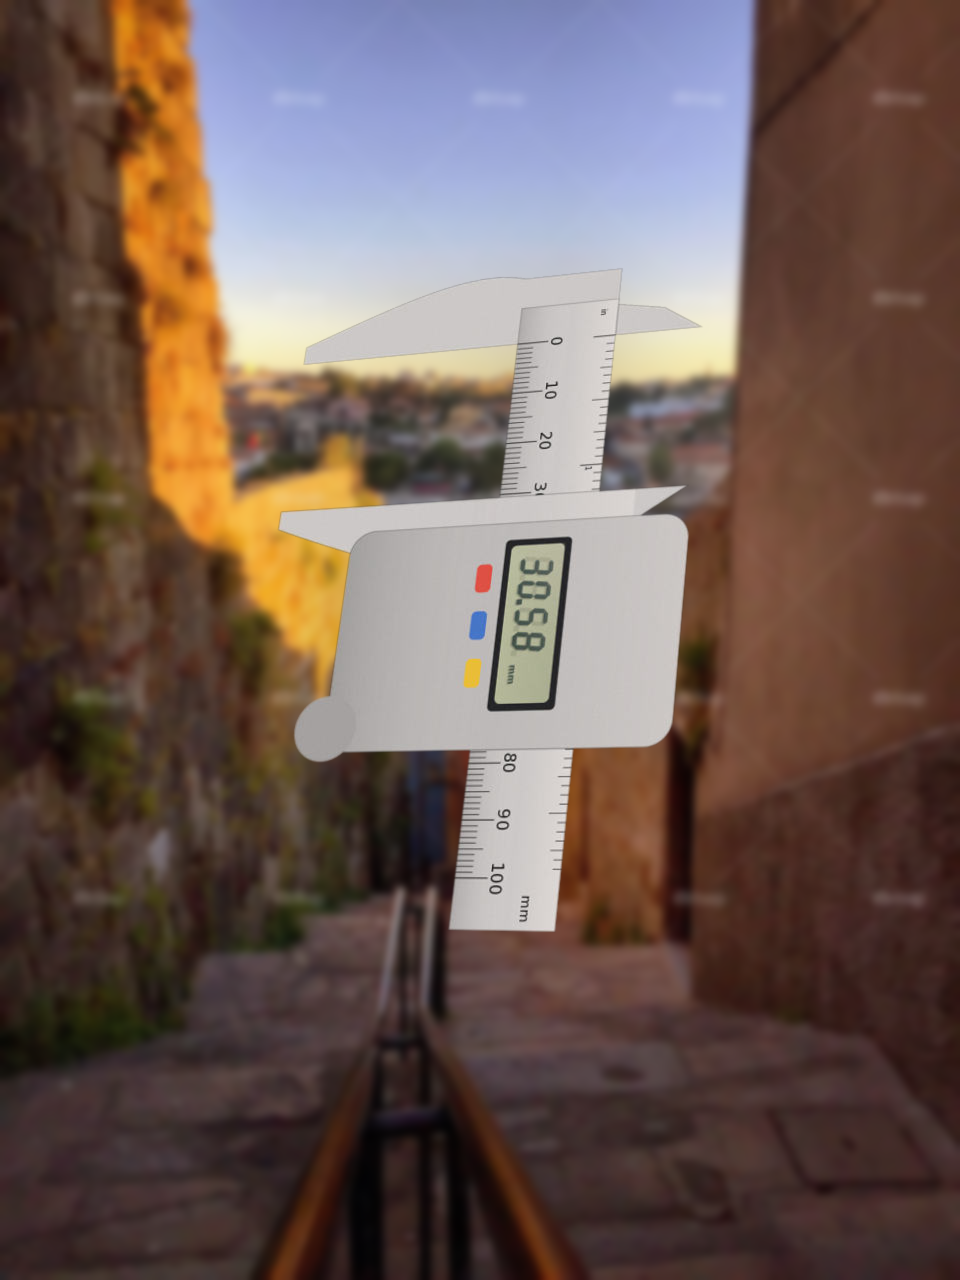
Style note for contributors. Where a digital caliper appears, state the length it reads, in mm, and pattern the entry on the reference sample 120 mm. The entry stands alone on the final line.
30.58 mm
